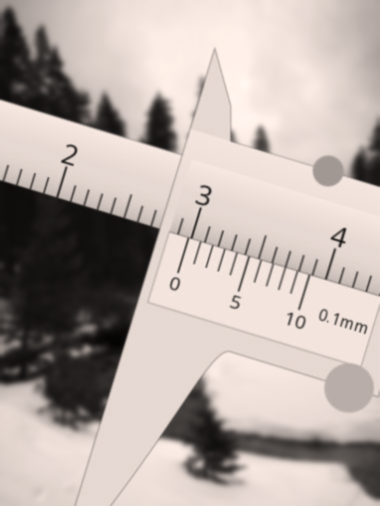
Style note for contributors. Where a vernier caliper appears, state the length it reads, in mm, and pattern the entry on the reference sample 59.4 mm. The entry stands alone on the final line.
29.8 mm
